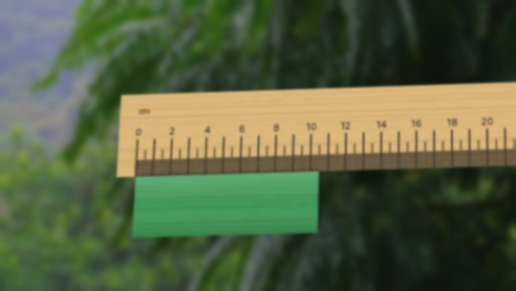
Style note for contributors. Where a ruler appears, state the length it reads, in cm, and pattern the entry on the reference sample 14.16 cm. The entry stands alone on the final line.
10.5 cm
